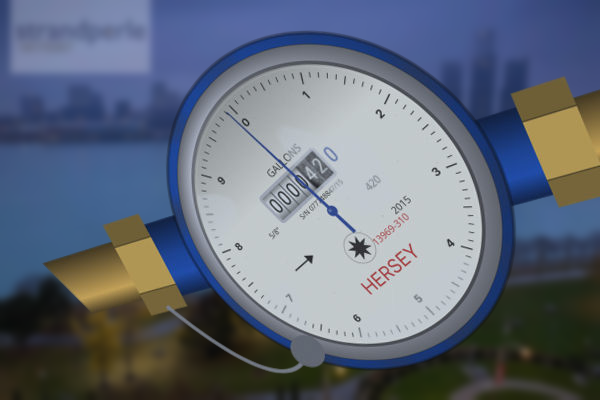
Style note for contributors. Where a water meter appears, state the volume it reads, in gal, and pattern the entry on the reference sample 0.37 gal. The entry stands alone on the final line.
419.9 gal
